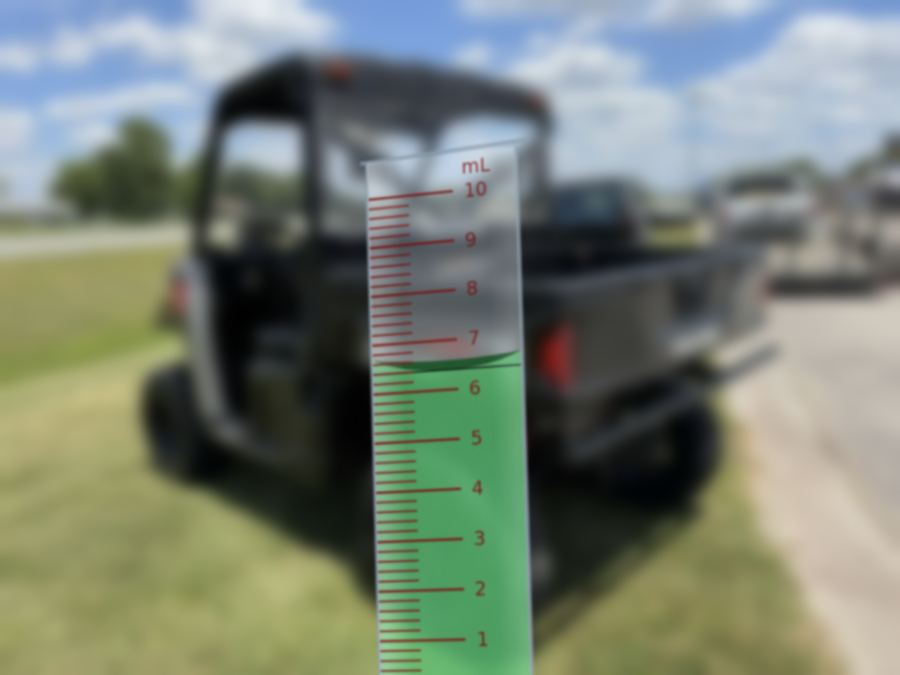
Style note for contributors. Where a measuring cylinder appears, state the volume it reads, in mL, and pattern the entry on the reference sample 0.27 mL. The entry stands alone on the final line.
6.4 mL
